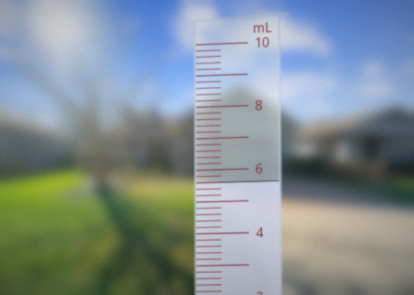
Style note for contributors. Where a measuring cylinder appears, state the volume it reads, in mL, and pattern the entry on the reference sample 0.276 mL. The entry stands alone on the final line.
5.6 mL
